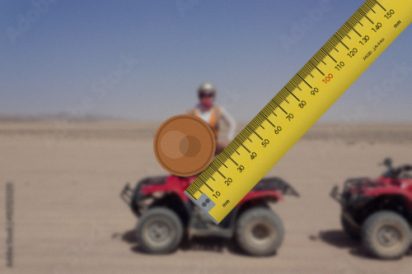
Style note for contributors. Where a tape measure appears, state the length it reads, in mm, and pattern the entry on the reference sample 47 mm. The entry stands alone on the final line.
35 mm
